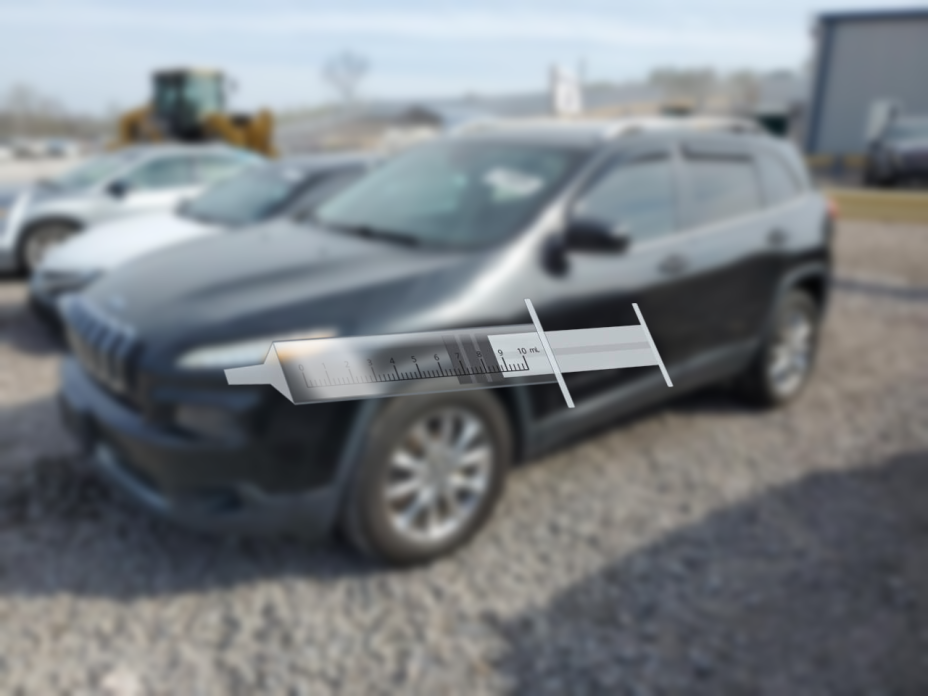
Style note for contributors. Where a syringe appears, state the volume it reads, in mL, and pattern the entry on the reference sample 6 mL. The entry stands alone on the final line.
6.6 mL
